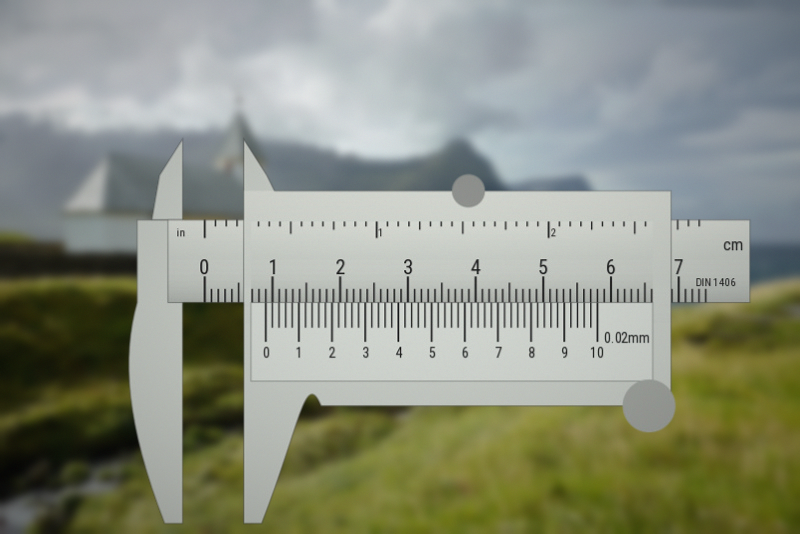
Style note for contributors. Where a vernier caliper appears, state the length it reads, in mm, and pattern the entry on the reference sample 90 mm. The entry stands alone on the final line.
9.0 mm
